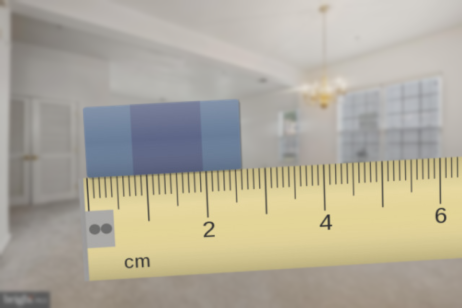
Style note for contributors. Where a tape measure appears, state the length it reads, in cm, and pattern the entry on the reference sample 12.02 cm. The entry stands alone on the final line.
2.6 cm
